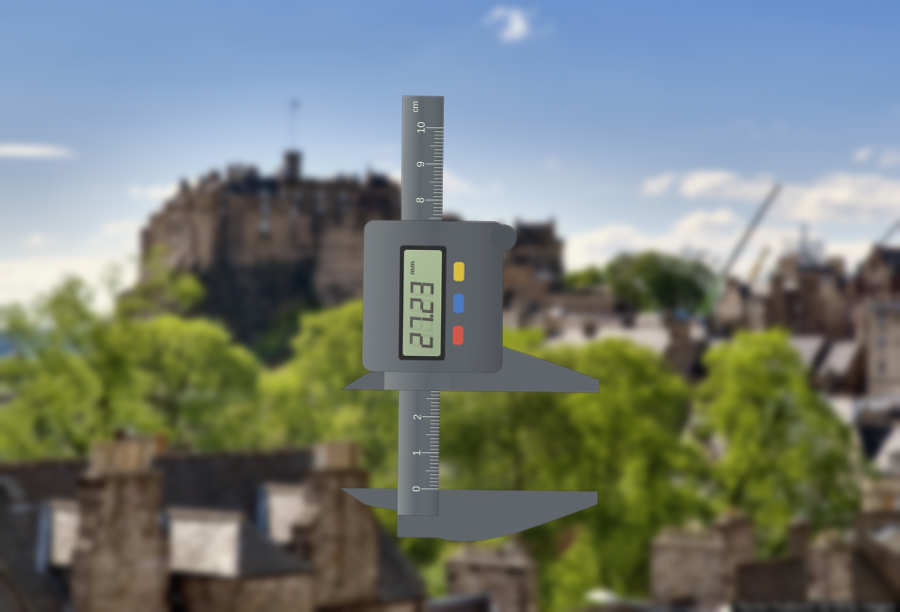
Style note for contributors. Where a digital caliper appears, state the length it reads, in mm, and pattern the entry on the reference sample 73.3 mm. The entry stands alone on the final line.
27.23 mm
